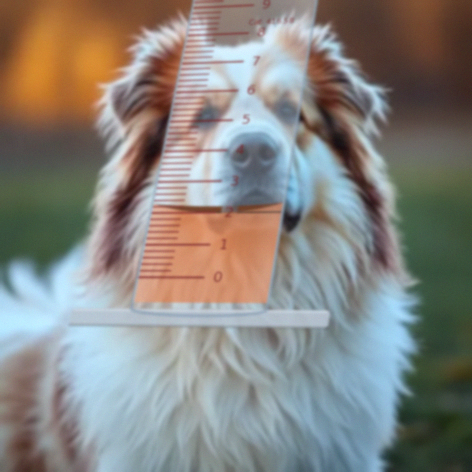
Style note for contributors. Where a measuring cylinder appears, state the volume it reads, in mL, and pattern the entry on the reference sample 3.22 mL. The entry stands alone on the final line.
2 mL
